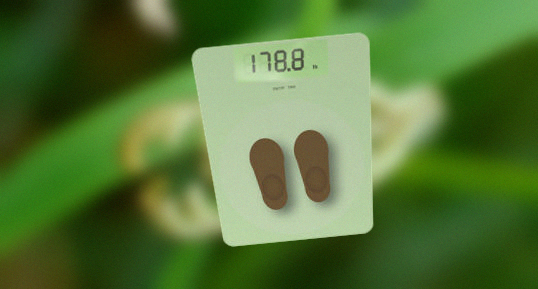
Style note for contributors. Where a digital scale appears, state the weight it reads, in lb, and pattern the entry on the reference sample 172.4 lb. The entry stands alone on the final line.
178.8 lb
